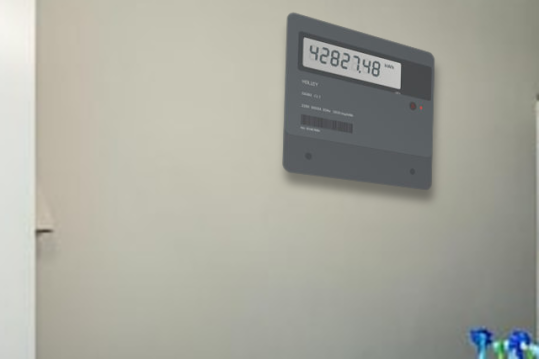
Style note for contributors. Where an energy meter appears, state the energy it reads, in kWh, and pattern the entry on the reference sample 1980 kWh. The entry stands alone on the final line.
42827.48 kWh
